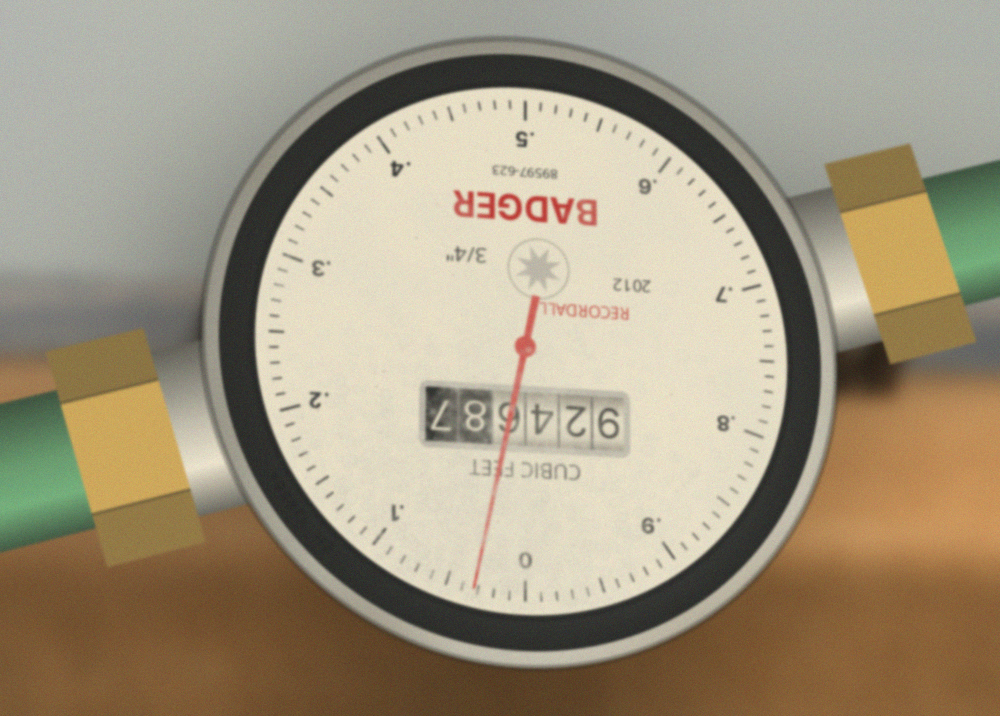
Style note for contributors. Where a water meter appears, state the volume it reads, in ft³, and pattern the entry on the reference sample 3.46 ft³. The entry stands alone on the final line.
924687.03 ft³
